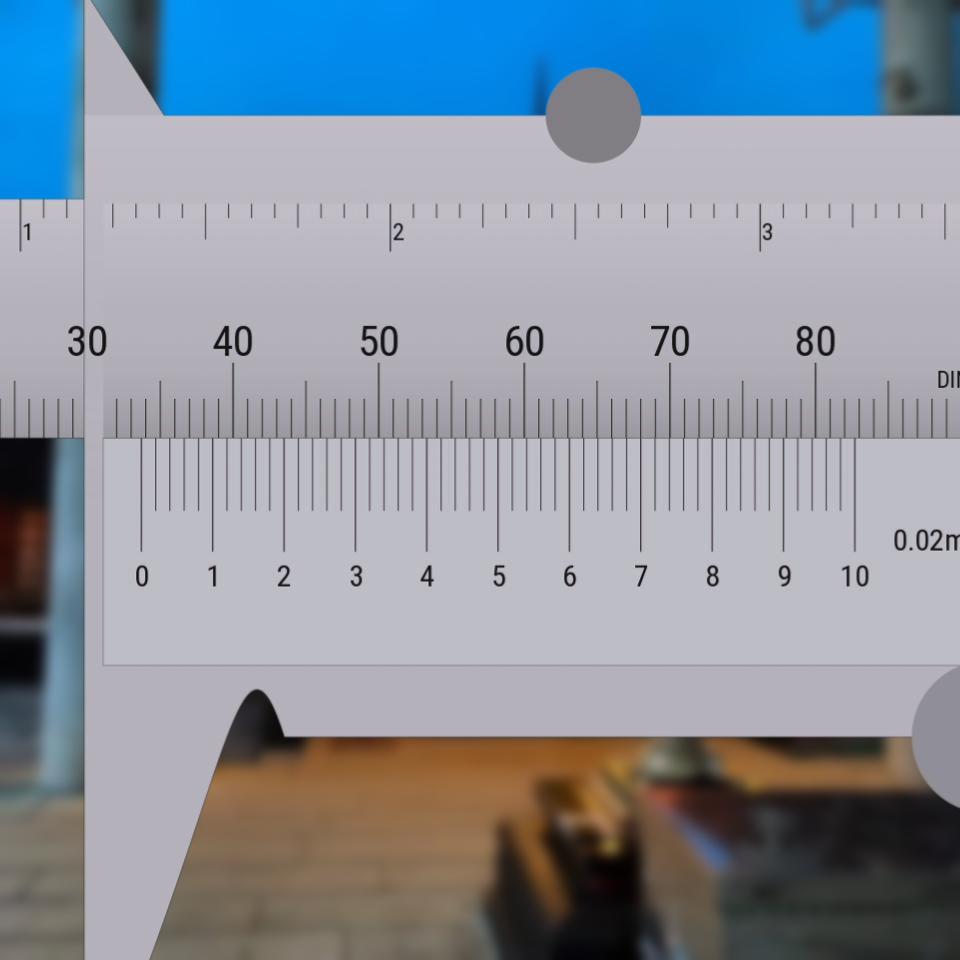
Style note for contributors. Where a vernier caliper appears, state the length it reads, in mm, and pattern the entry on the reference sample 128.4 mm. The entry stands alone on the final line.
33.7 mm
